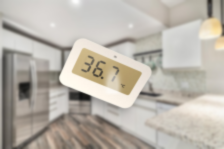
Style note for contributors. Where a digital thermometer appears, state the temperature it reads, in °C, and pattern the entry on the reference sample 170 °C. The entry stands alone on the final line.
36.7 °C
